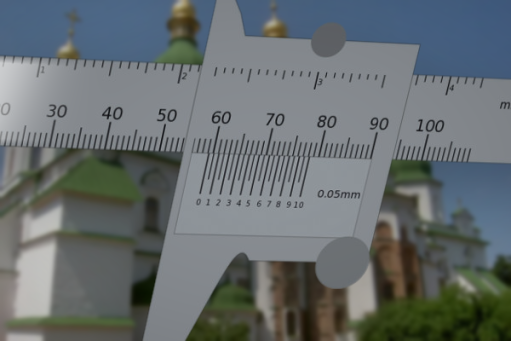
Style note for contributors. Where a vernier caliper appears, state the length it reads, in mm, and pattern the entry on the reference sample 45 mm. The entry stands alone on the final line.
59.2 mm
